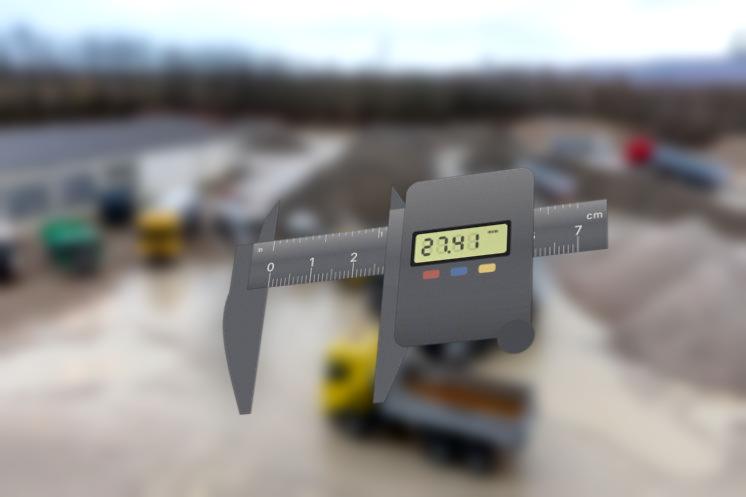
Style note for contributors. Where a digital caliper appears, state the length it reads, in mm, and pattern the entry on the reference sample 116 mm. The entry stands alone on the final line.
27.41 mm
